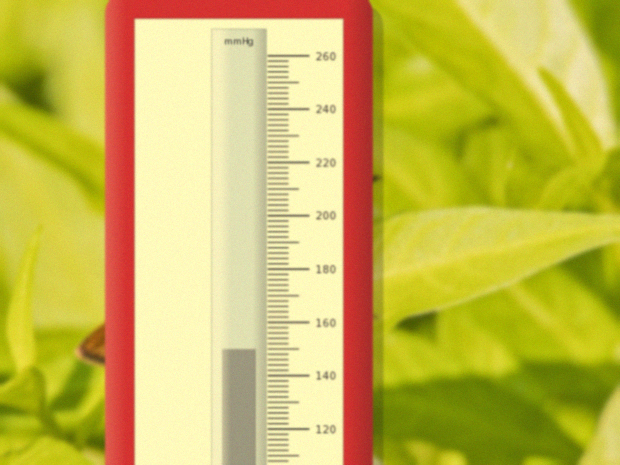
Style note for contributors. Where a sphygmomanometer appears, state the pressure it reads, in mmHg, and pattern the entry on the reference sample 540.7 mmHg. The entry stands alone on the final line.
150 mmHg
